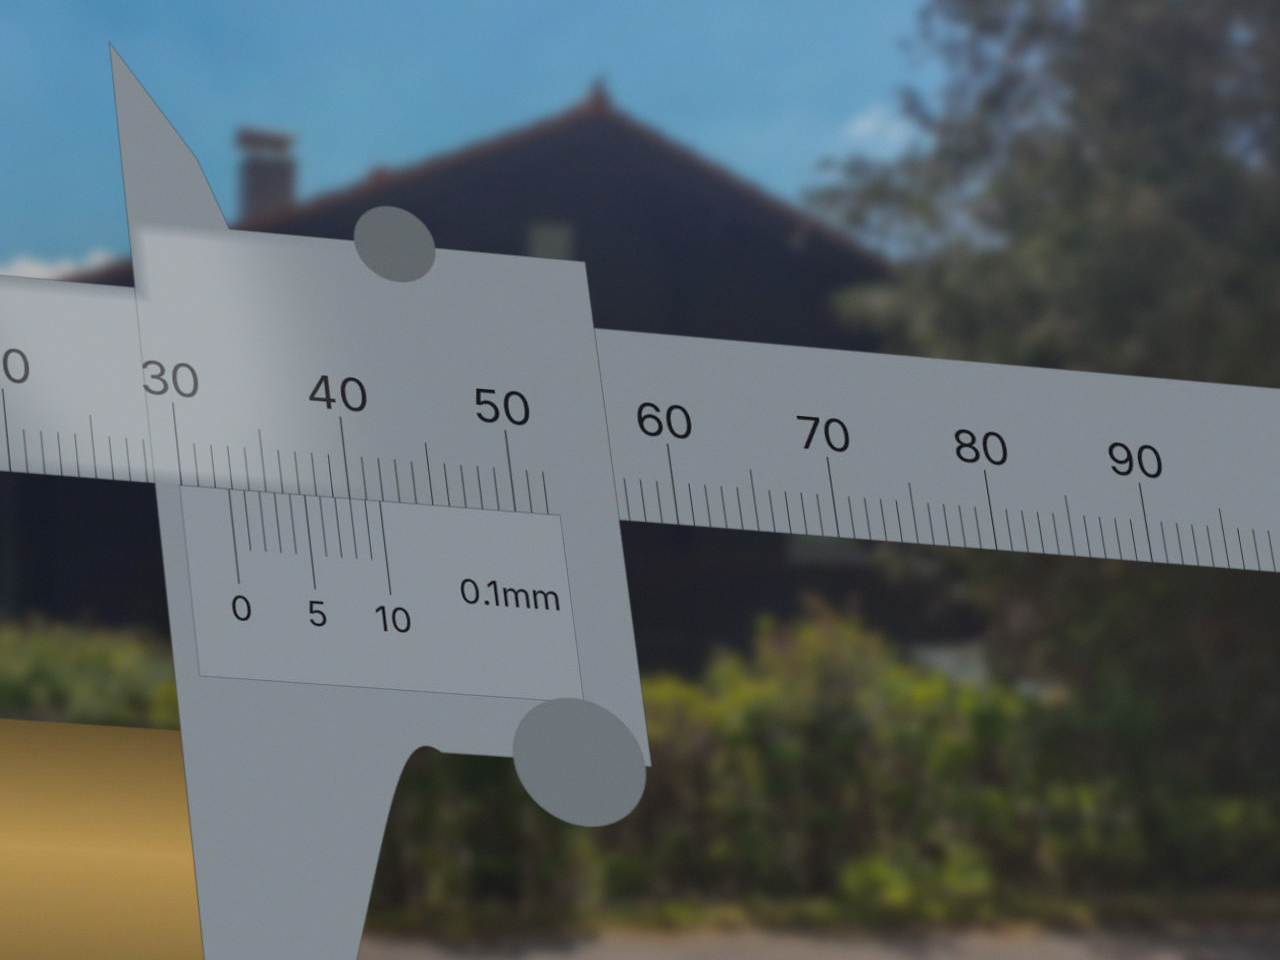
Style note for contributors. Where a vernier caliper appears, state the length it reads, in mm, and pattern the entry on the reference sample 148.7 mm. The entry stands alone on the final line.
32.8 mm
